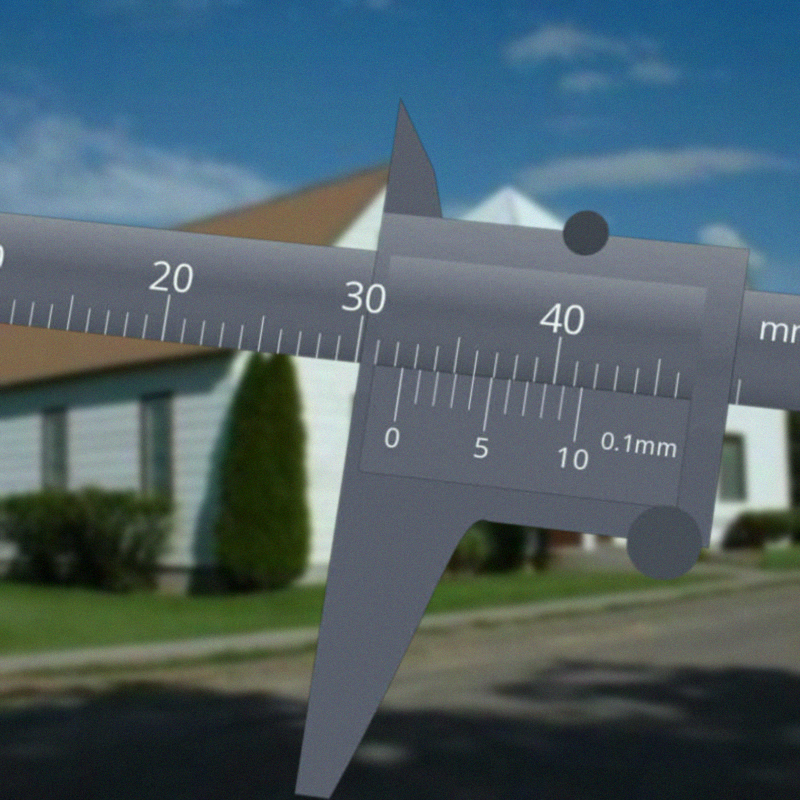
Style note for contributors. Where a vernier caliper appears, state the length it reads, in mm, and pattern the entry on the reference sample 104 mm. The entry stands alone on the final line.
32.4 mm
